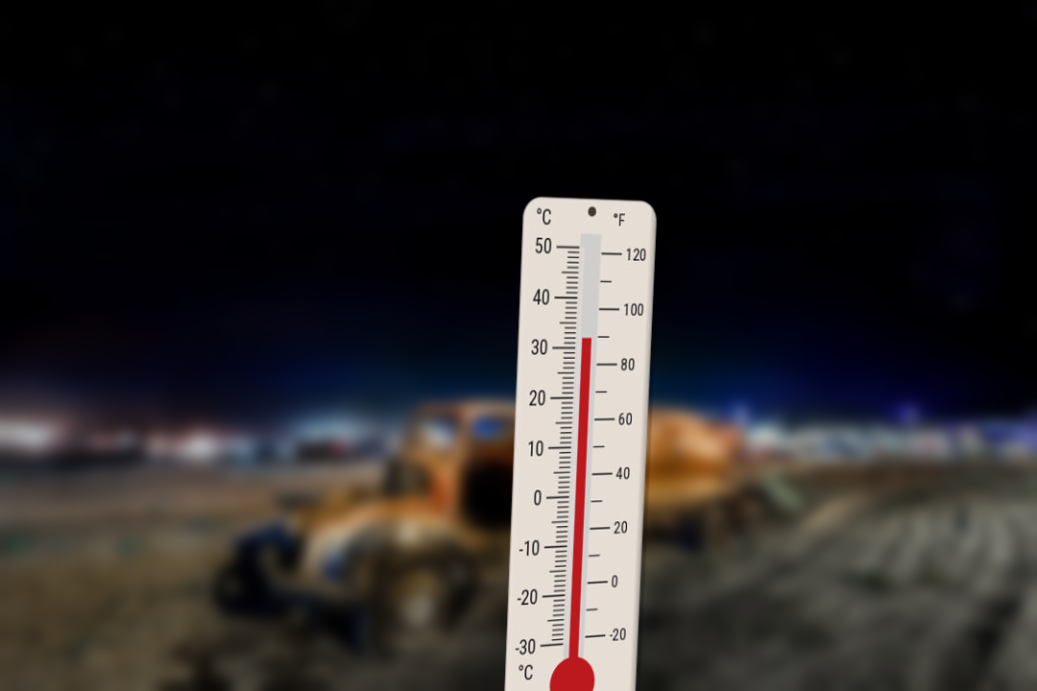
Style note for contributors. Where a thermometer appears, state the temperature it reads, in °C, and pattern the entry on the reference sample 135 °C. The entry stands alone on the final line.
32 °C
